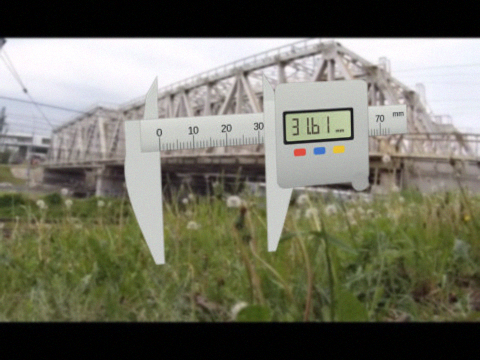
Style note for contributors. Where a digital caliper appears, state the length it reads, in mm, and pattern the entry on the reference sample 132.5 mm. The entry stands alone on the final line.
31.61 mm
